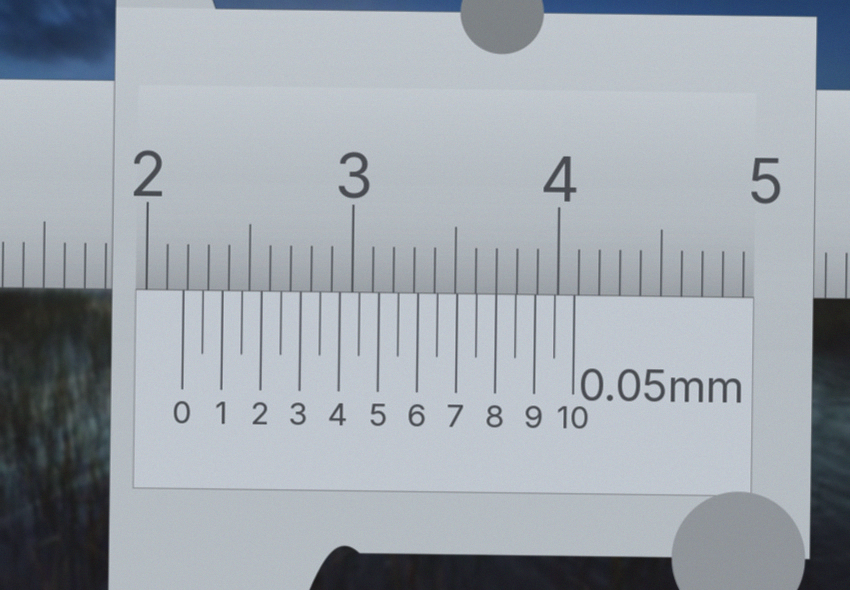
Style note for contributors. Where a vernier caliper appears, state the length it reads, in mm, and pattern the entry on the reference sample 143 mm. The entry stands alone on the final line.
21.8 mm
